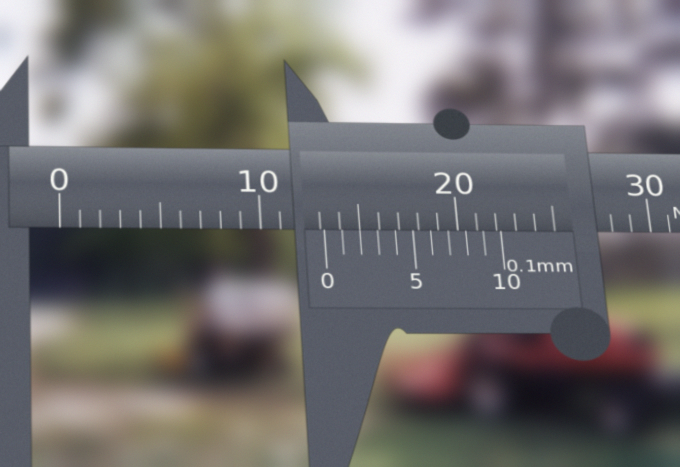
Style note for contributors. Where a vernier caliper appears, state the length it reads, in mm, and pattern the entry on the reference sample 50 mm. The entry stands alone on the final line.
13.2 mm
